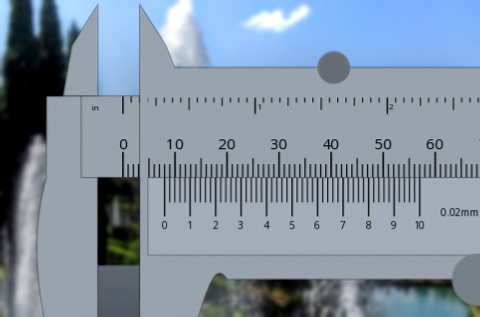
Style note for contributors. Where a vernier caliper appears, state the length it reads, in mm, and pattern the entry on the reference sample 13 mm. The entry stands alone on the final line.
8.0 mm
